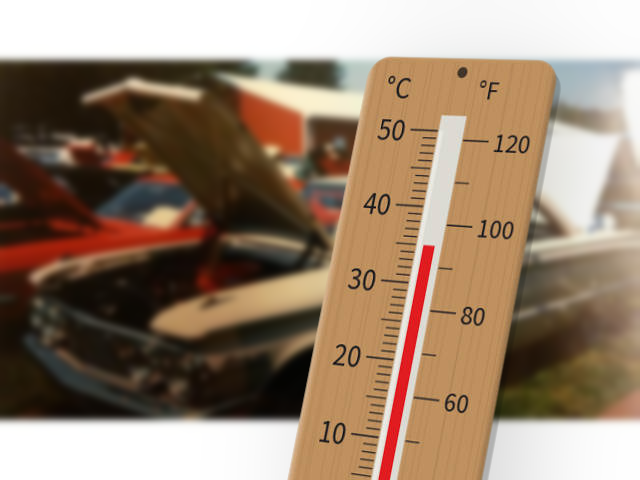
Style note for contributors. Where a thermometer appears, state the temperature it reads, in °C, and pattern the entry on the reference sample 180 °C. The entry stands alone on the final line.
35 °C
